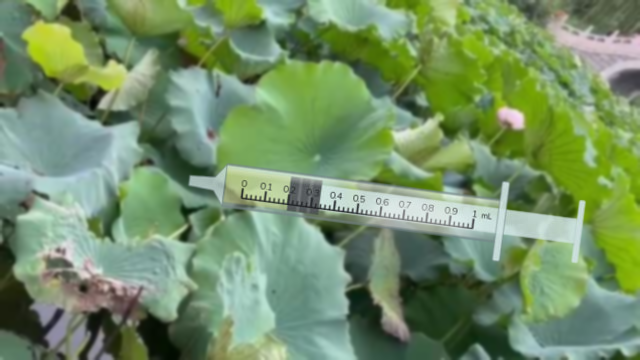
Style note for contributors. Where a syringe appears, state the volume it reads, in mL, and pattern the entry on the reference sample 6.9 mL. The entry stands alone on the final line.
0.2 mL
